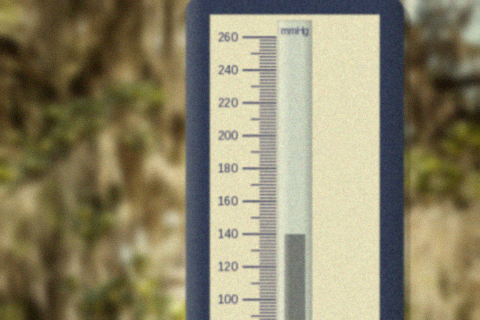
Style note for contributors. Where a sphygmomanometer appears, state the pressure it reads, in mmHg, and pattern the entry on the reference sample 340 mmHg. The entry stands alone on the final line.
140 mmHg
